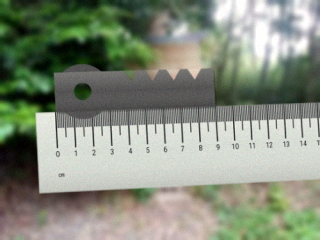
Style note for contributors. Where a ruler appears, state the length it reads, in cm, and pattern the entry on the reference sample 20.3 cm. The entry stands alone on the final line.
9 cm
